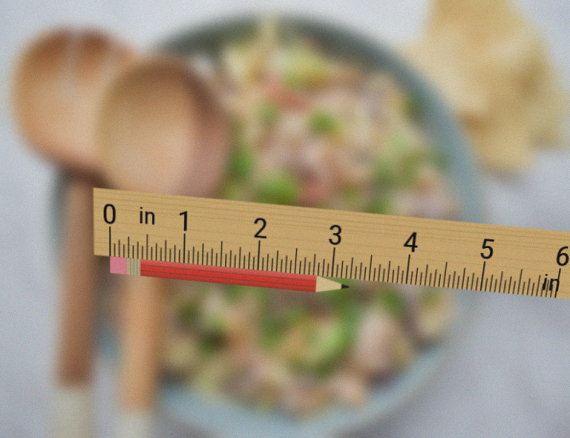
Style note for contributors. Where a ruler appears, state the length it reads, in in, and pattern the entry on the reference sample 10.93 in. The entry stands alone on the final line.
3.25 in
